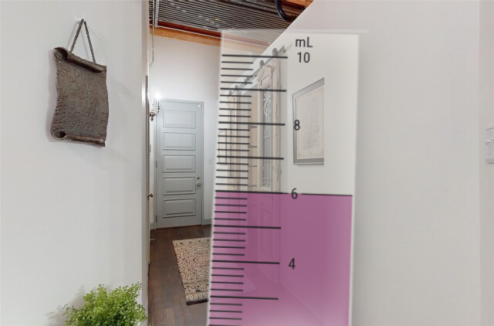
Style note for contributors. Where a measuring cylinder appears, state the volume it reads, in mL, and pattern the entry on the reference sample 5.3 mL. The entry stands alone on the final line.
6 mL
